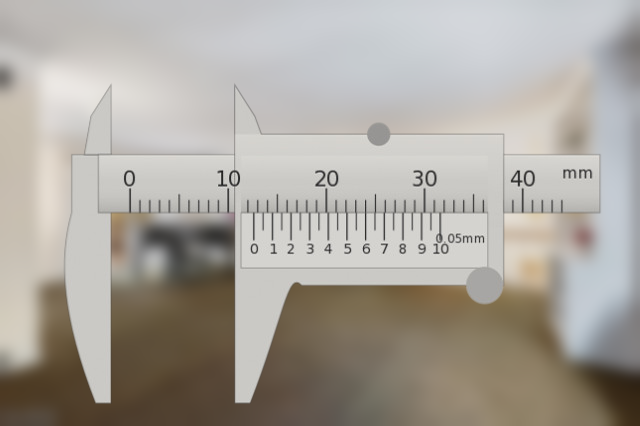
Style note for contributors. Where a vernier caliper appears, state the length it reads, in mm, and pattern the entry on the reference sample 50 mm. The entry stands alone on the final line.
12.6 mm
